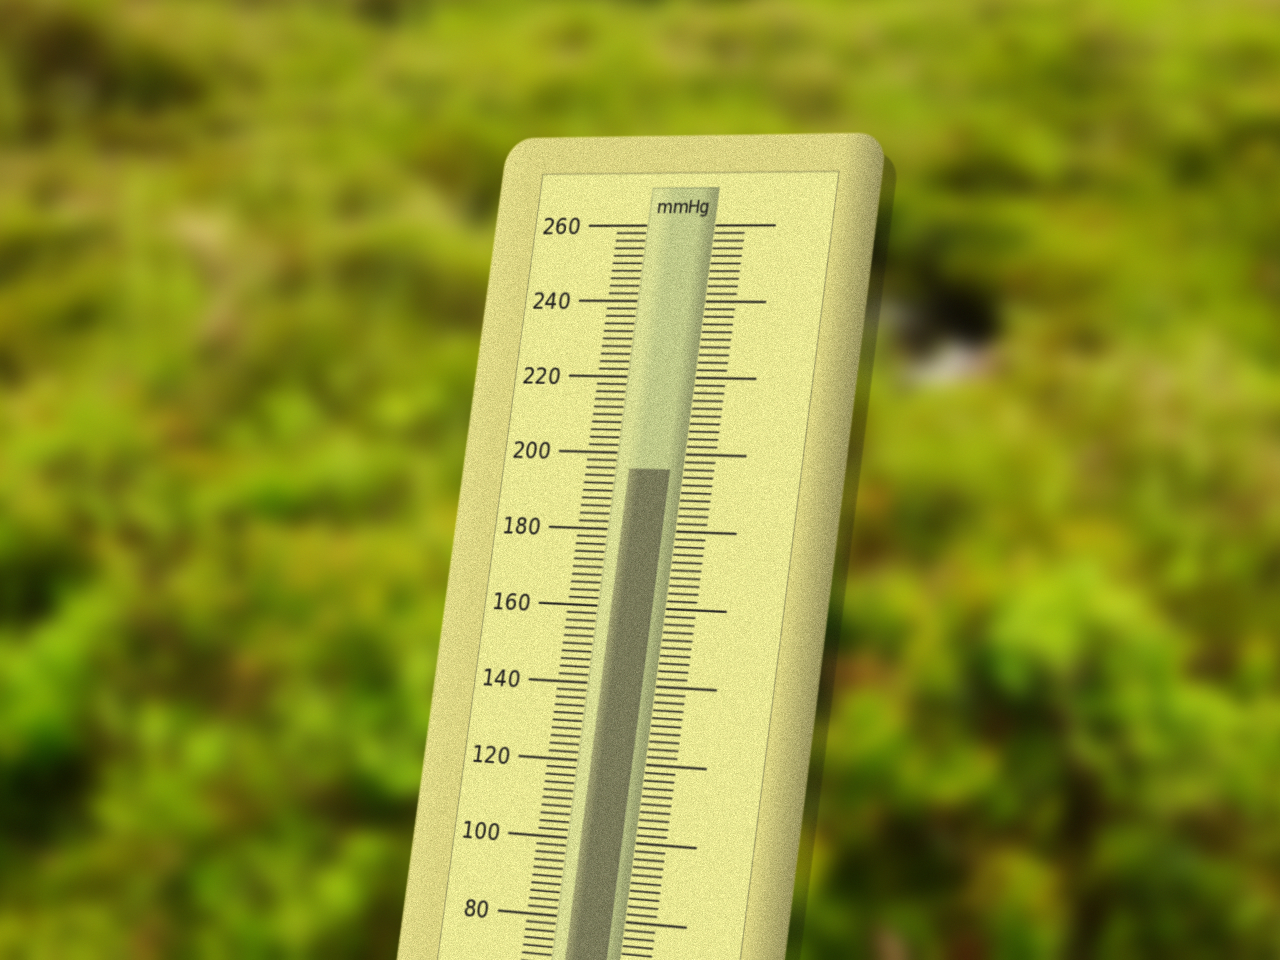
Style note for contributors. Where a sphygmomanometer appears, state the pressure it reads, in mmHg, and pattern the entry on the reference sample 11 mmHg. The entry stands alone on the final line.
196 mmHg
